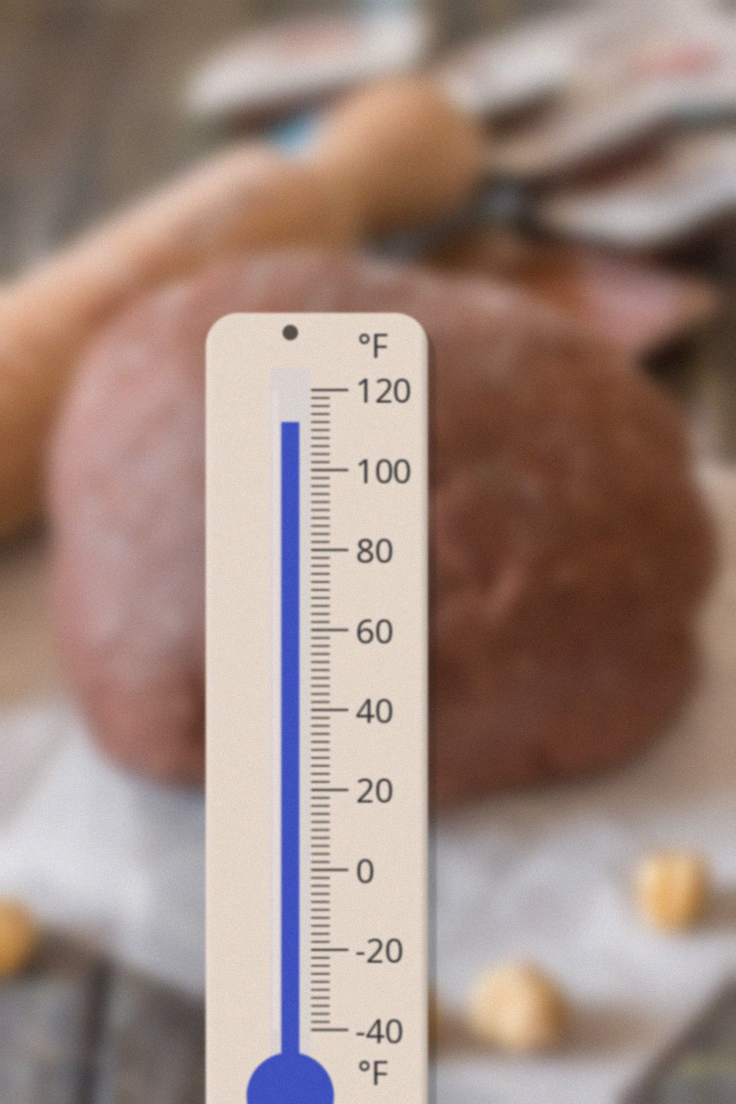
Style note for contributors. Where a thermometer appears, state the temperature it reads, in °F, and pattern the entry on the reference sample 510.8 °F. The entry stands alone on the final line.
112 °F
